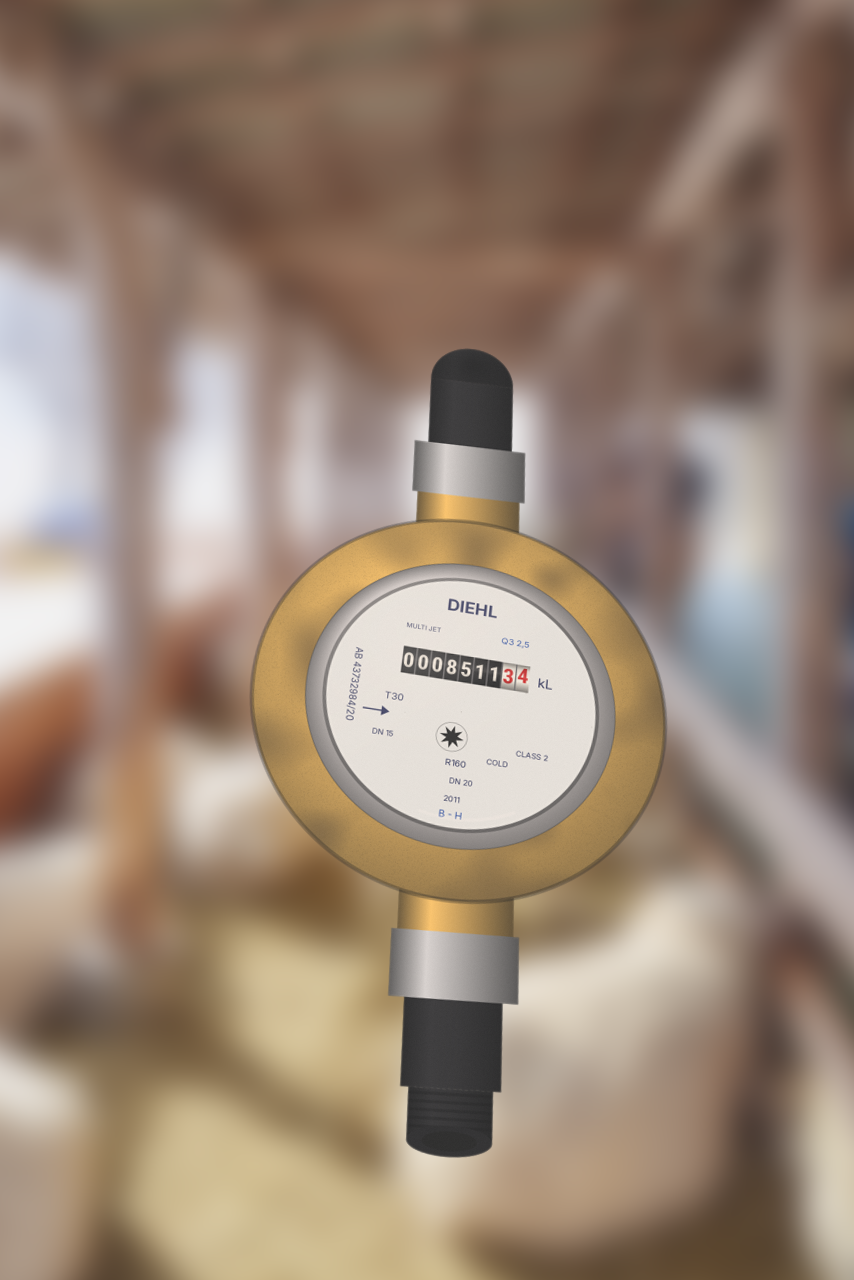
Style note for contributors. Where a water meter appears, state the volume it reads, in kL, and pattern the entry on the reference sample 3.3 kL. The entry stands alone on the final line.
8511.34 kL
